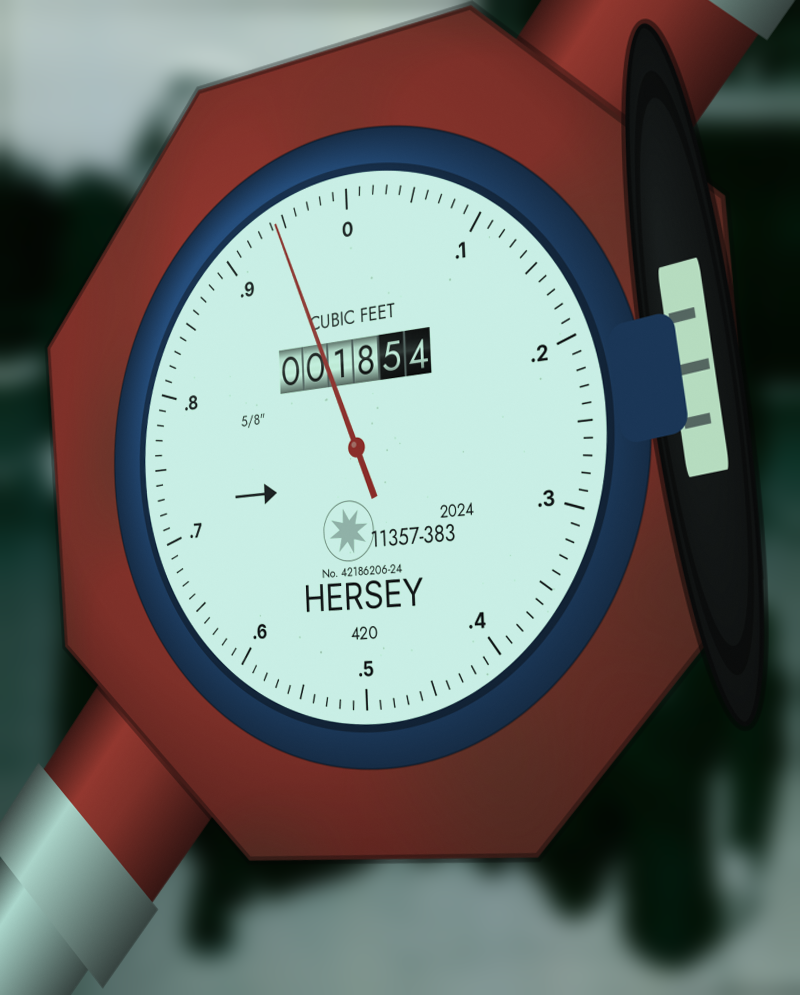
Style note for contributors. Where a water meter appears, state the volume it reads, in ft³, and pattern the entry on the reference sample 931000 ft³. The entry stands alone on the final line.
1853.94 ft³
